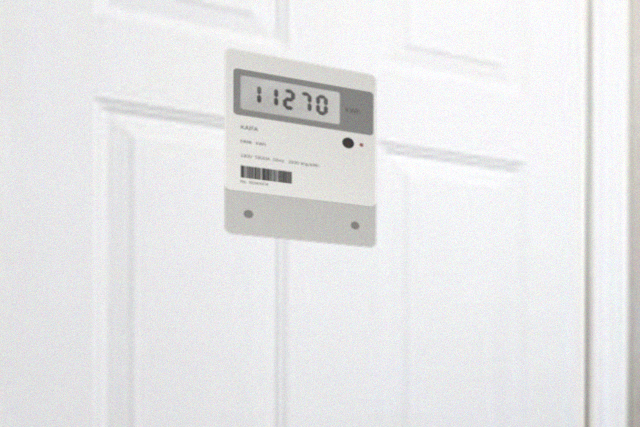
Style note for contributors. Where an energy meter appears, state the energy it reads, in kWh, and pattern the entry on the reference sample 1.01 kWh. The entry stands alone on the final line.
11270 kWh
